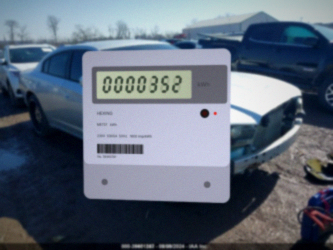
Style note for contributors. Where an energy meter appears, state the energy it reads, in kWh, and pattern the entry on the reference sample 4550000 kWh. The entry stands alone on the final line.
352 kWh
